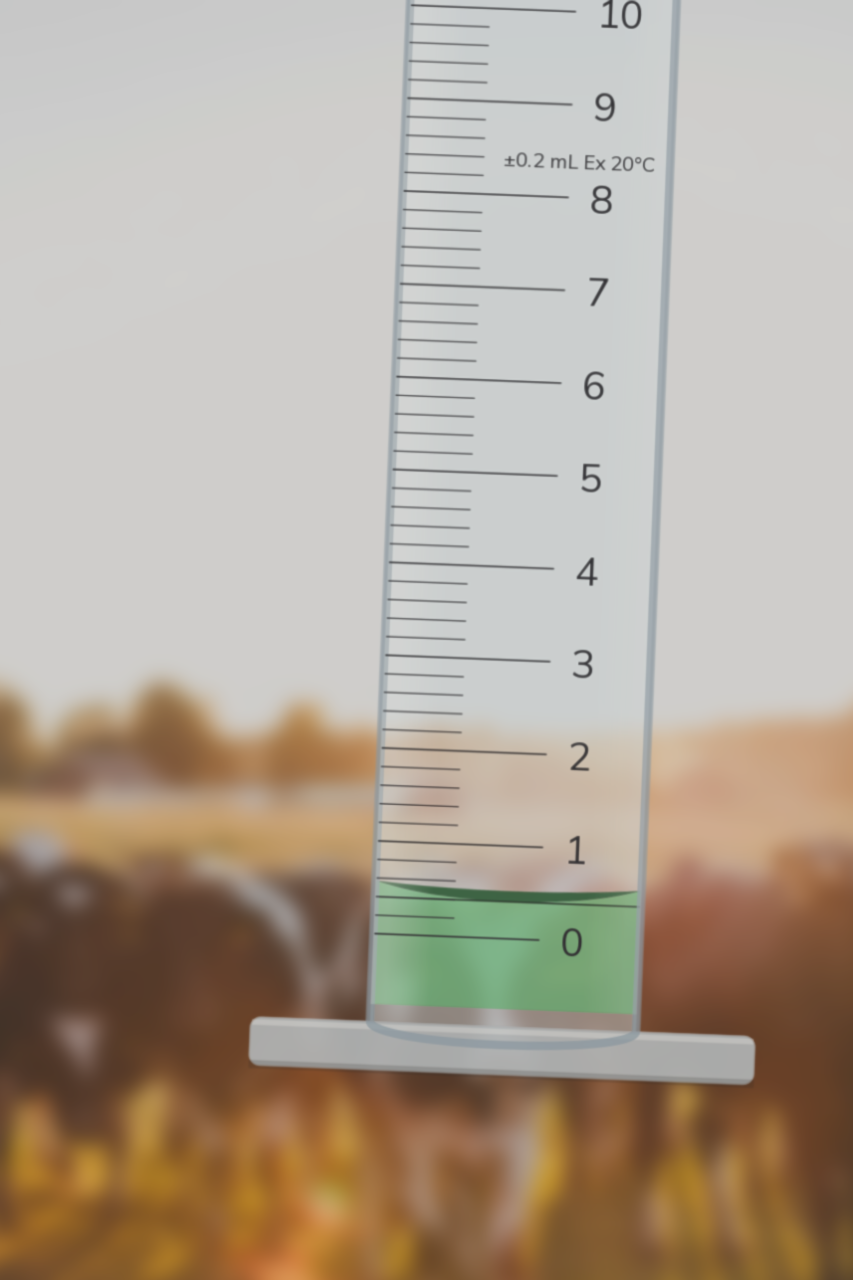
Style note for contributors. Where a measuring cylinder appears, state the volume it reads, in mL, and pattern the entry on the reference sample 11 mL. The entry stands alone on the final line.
0.4 mL
